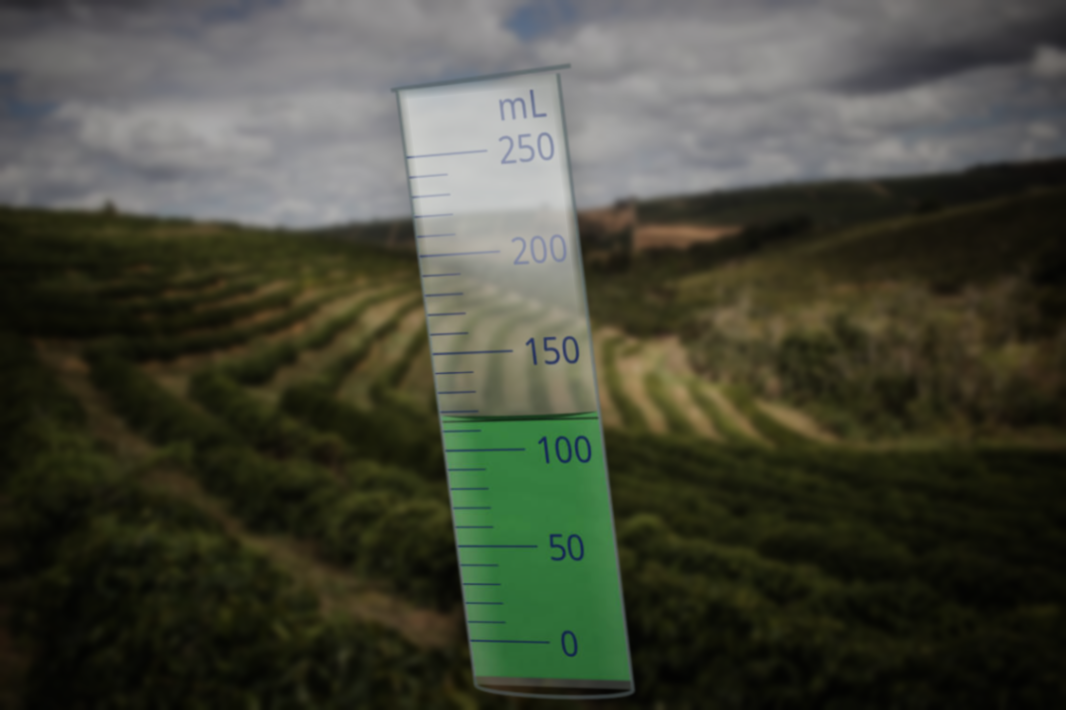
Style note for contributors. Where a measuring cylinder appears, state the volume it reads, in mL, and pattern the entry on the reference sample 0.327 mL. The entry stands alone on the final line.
115 mL
